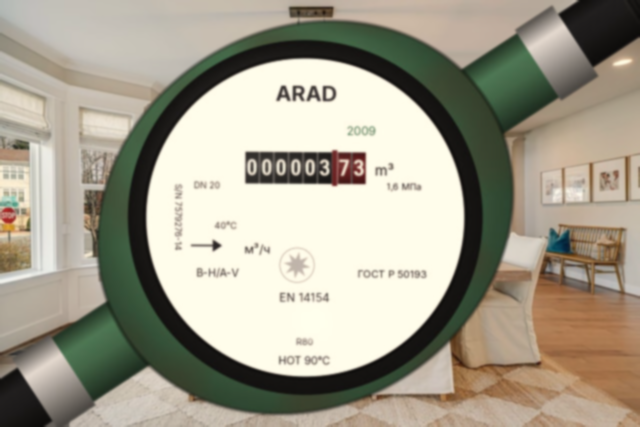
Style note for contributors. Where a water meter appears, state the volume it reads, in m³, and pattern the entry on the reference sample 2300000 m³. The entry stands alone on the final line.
3.73 m³
